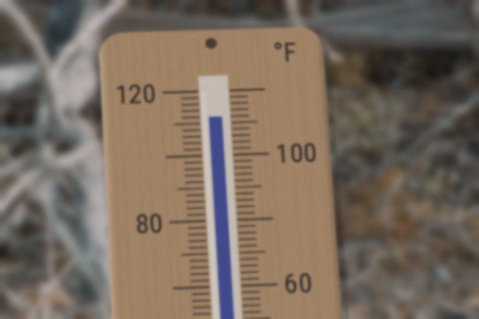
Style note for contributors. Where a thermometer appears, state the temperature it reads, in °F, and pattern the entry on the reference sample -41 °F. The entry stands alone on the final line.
112 °F
